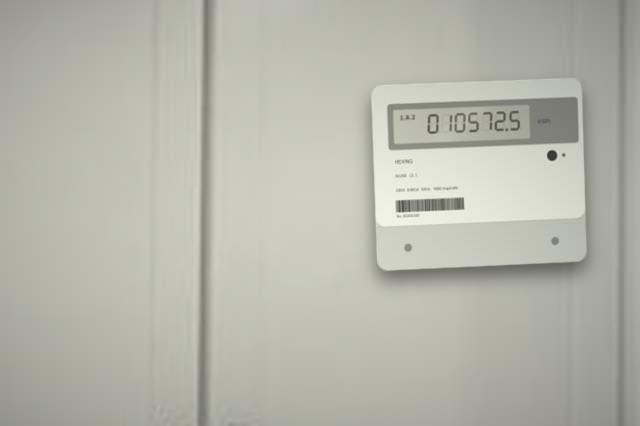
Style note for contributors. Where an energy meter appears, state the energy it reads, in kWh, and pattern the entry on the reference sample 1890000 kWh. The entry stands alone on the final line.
10572.5 kWh
